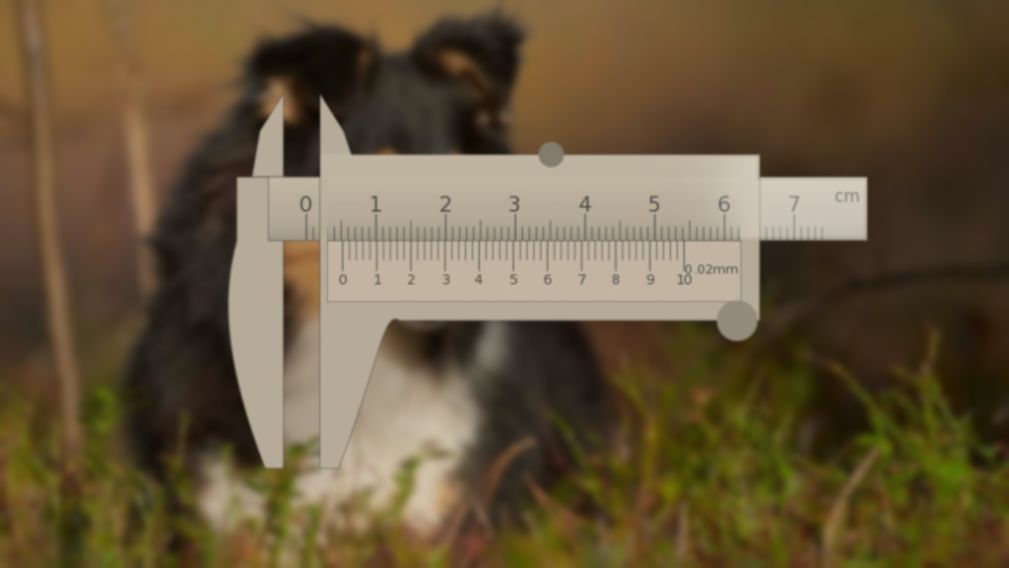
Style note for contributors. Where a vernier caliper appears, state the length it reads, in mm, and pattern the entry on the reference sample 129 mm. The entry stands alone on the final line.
5.2 mm
